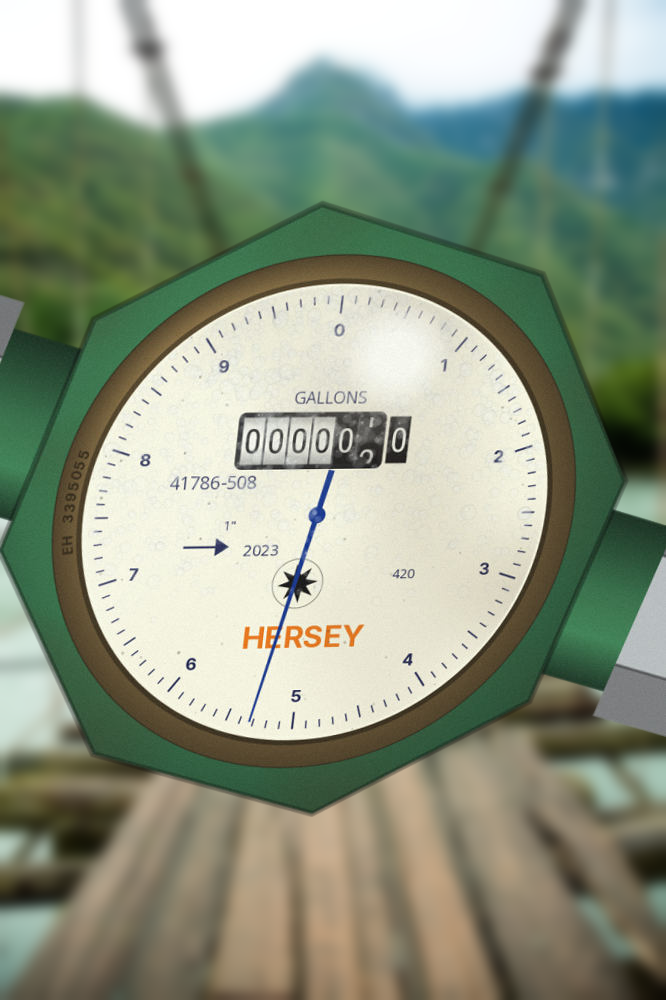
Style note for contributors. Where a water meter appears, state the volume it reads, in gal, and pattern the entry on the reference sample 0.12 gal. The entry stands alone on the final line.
15.3 gal
